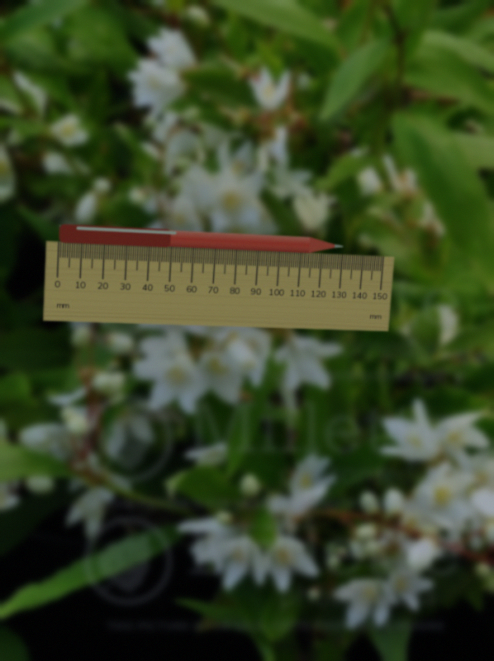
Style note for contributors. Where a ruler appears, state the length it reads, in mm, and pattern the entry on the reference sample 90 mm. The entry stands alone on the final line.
130 mm
